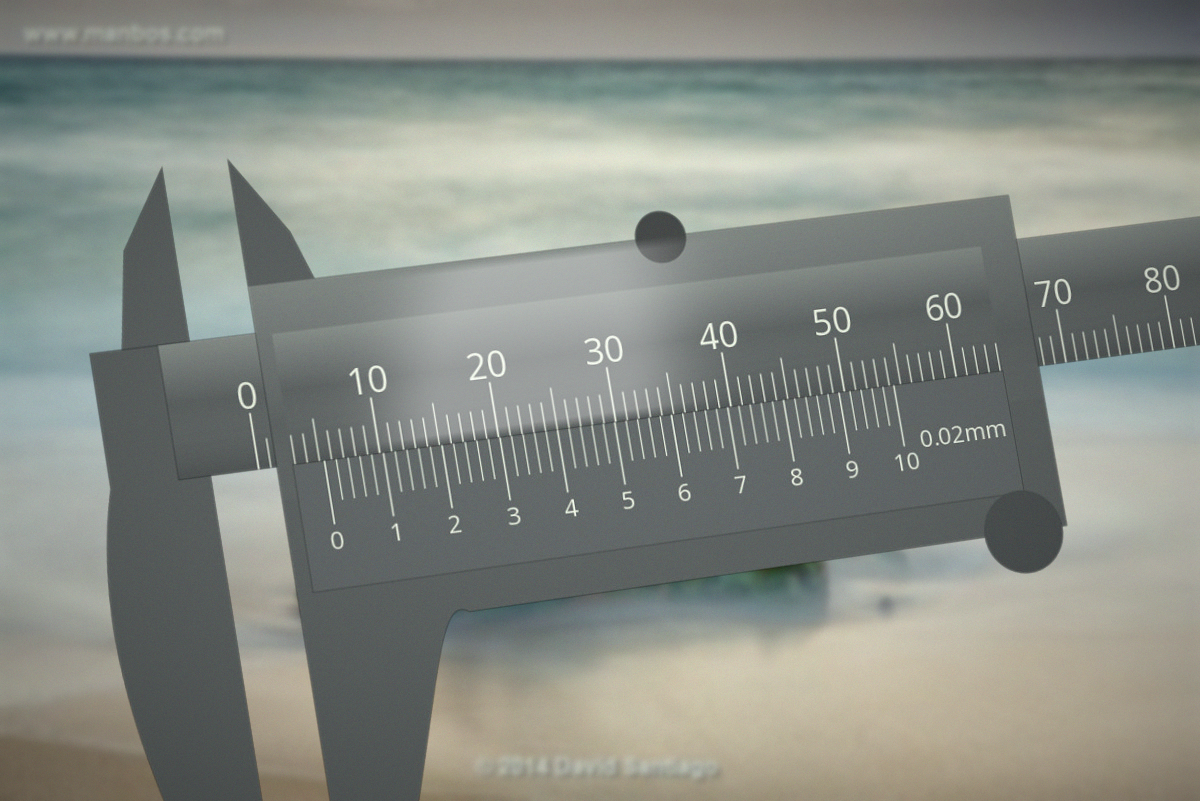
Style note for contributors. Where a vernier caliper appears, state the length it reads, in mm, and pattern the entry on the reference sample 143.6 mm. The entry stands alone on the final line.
5.4 mm
